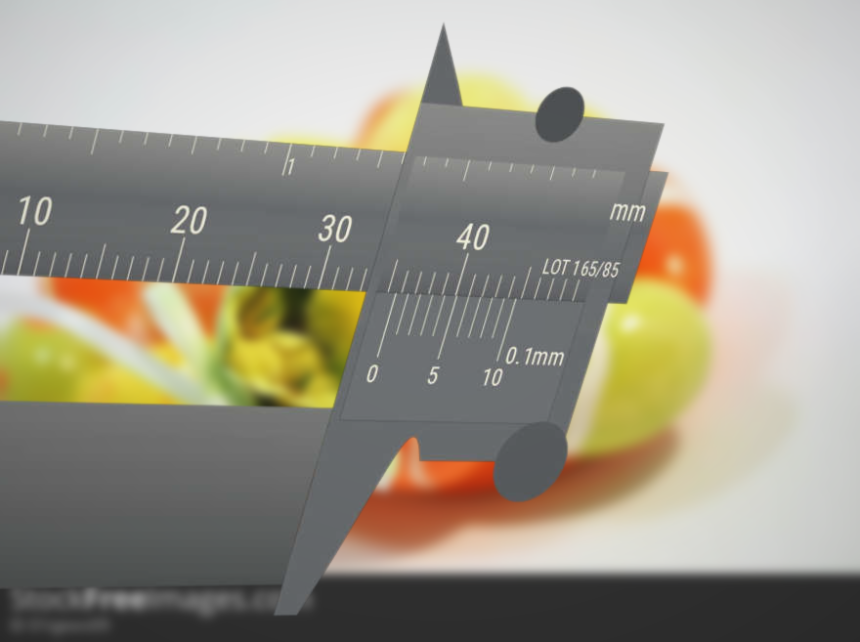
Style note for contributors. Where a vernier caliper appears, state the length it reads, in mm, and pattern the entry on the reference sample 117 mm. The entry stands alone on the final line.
35.6 mm
